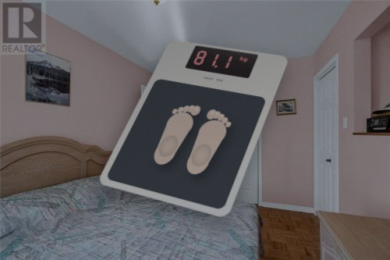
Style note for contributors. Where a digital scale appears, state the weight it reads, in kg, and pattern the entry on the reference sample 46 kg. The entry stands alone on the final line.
81.1 kg
